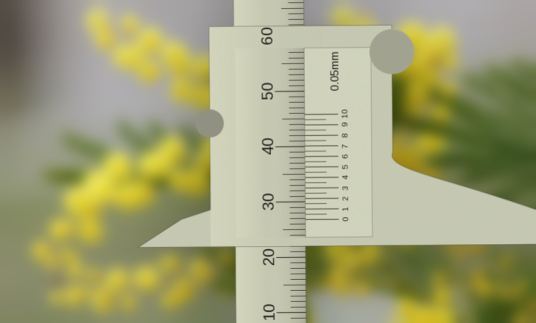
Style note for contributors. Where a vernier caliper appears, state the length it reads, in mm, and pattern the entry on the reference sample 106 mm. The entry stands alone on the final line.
26.8 mm
